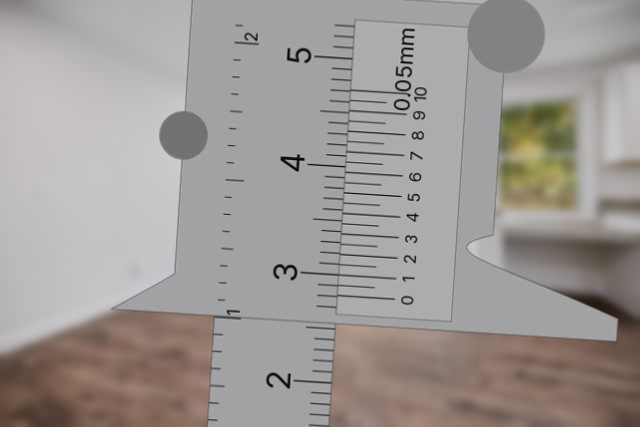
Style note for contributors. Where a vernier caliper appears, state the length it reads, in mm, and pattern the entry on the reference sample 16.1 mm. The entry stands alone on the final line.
28.1 mm
